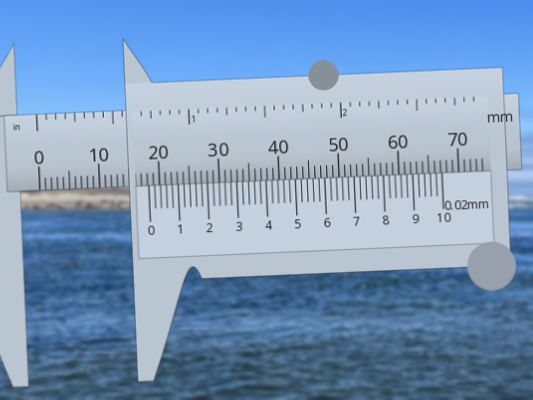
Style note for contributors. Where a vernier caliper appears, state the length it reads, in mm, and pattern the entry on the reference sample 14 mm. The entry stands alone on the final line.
18.2 mm
